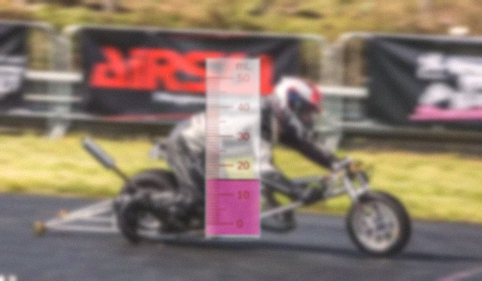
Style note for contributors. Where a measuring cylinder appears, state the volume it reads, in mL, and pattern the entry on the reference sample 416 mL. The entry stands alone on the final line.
15 mL
